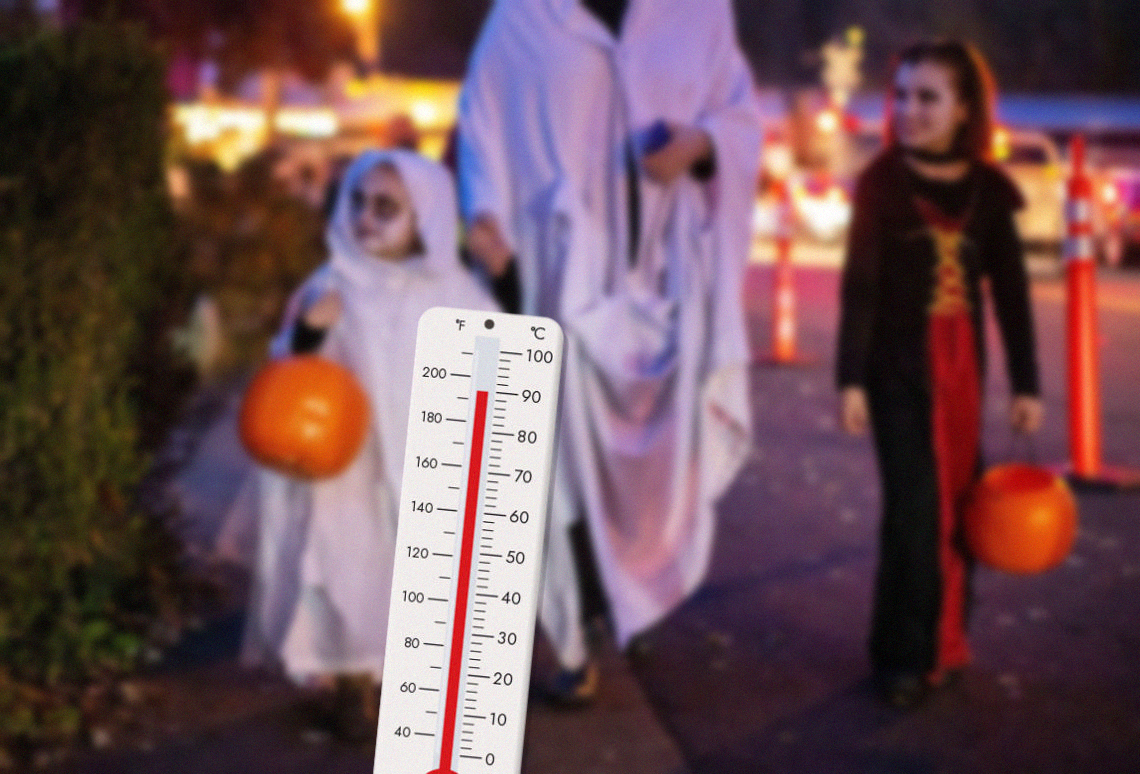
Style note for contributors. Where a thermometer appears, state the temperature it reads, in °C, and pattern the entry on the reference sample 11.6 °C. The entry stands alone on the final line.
90 °C
